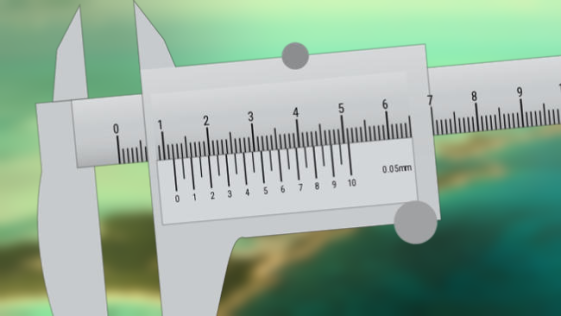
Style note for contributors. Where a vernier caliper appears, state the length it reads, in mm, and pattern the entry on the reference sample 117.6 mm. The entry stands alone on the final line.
12.0 mm
